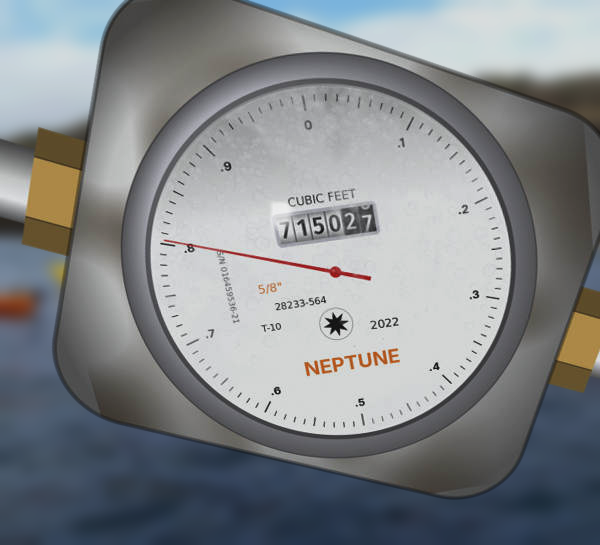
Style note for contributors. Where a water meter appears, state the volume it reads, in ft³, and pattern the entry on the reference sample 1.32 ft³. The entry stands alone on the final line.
715026.80 ft³
